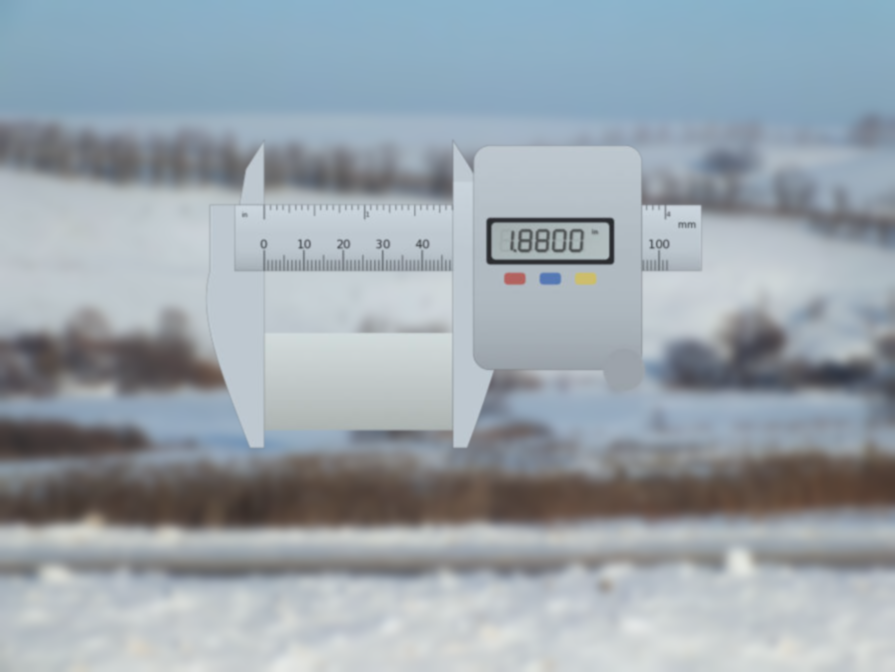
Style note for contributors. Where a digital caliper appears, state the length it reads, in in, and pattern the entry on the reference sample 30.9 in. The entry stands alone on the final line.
1.8800 in
